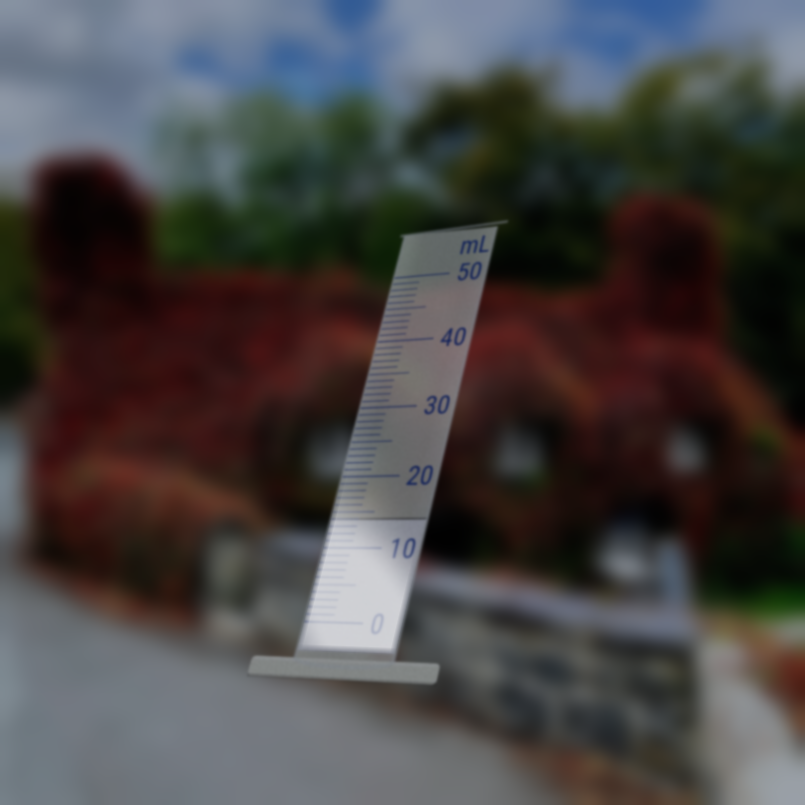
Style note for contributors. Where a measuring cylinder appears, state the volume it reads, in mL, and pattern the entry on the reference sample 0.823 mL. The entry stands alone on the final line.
14 mL
